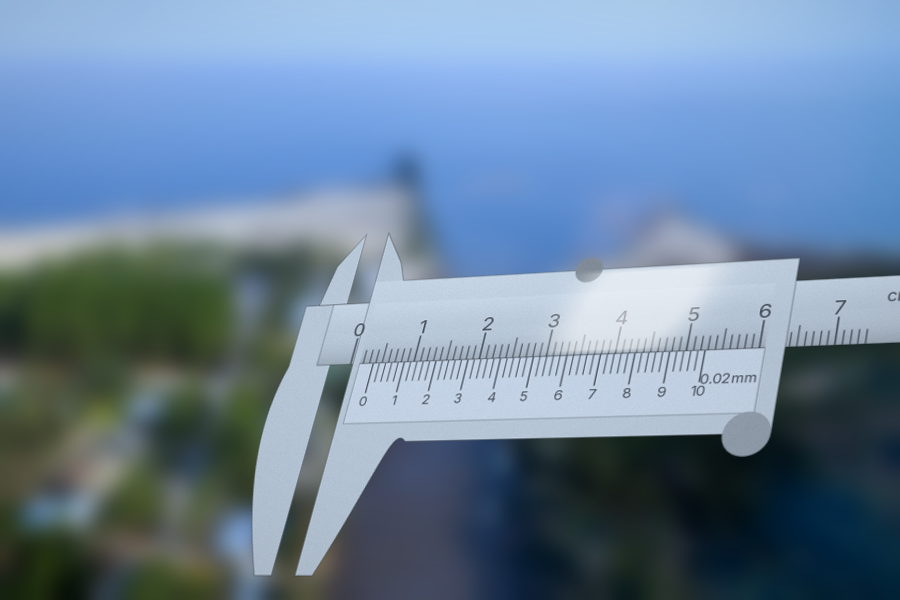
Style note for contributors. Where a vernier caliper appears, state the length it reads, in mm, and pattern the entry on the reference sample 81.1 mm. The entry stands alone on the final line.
3.6 mm
